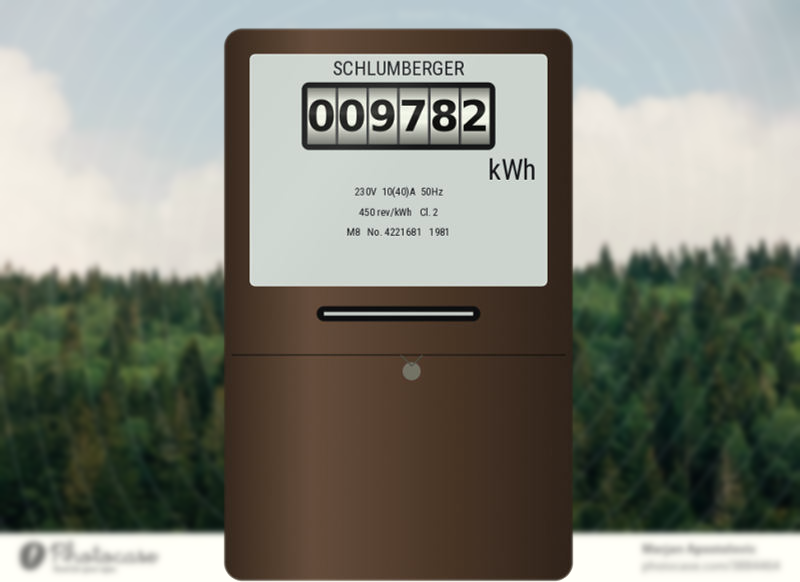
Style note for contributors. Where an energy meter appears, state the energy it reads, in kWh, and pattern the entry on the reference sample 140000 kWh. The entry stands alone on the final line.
9782 kWh
